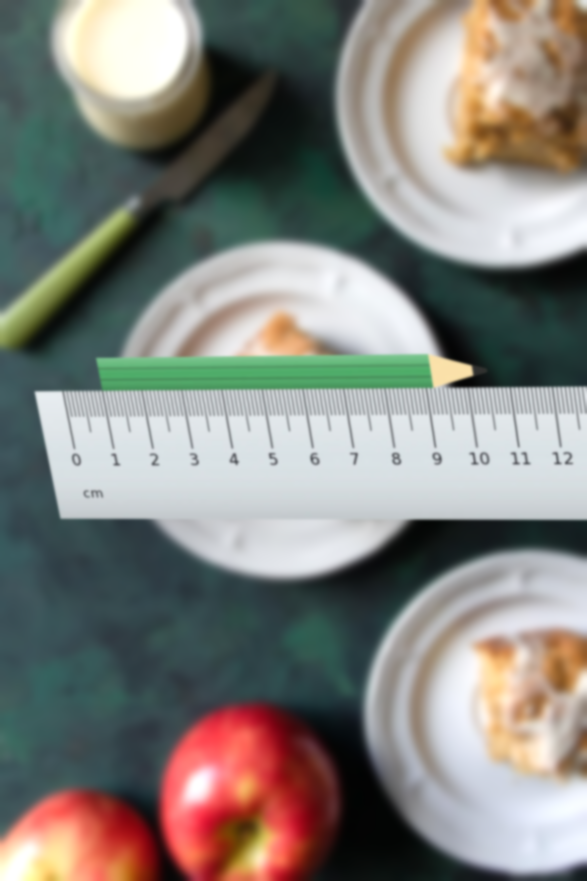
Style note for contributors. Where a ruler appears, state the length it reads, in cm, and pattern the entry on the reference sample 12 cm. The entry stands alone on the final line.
9.5 cm
